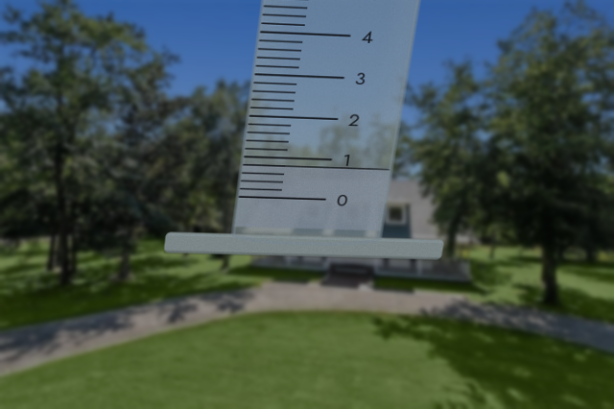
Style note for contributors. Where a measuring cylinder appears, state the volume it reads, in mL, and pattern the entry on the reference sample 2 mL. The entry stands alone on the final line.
0.8 mL
